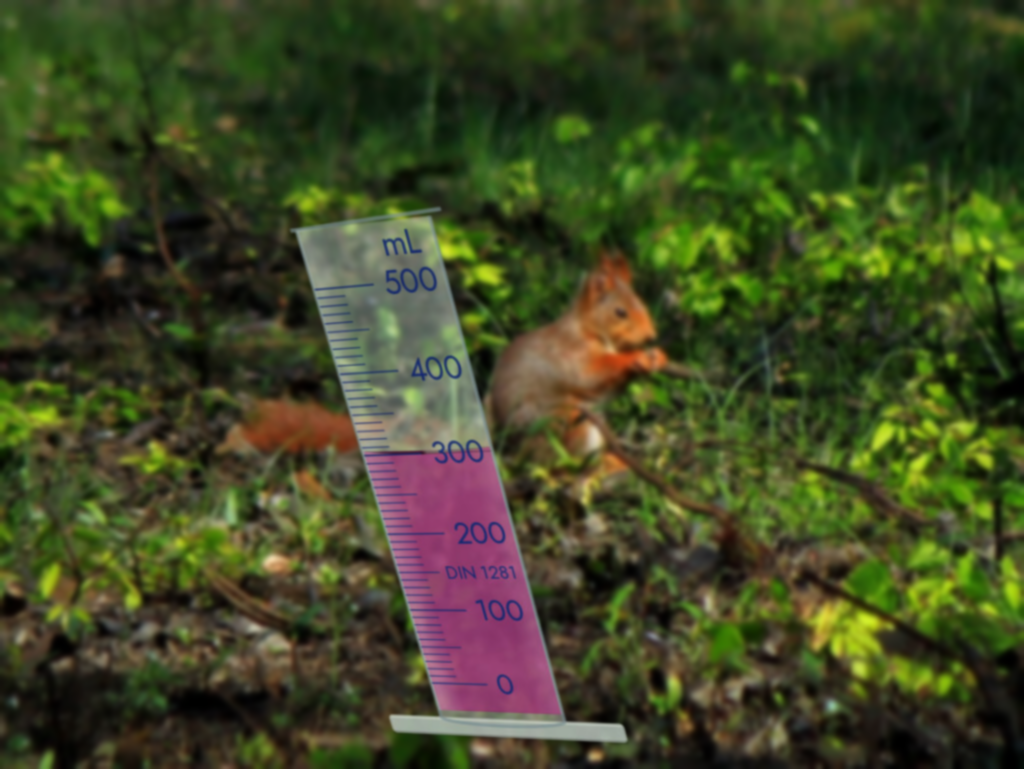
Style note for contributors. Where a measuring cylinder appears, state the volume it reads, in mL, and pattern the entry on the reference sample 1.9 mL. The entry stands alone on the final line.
300 mL
